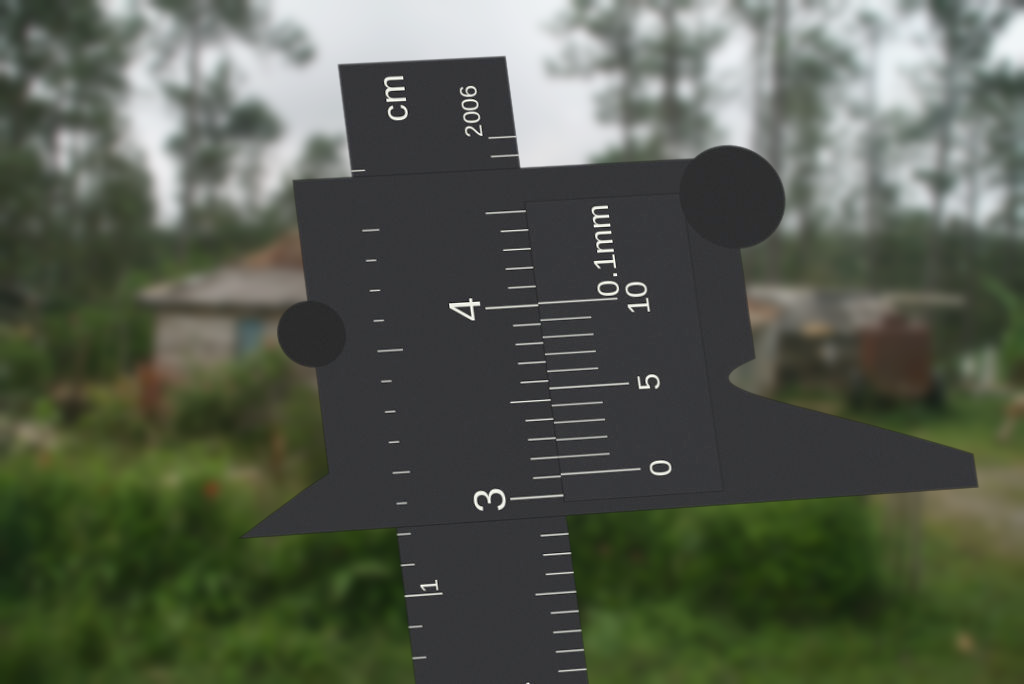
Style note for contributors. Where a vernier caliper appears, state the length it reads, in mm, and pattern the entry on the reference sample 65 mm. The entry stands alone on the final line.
31.1 mm
